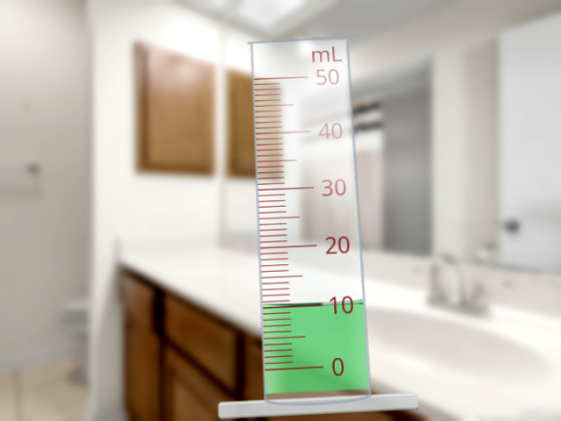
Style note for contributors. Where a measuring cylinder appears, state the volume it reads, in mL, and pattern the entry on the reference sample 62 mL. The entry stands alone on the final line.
10 mL
